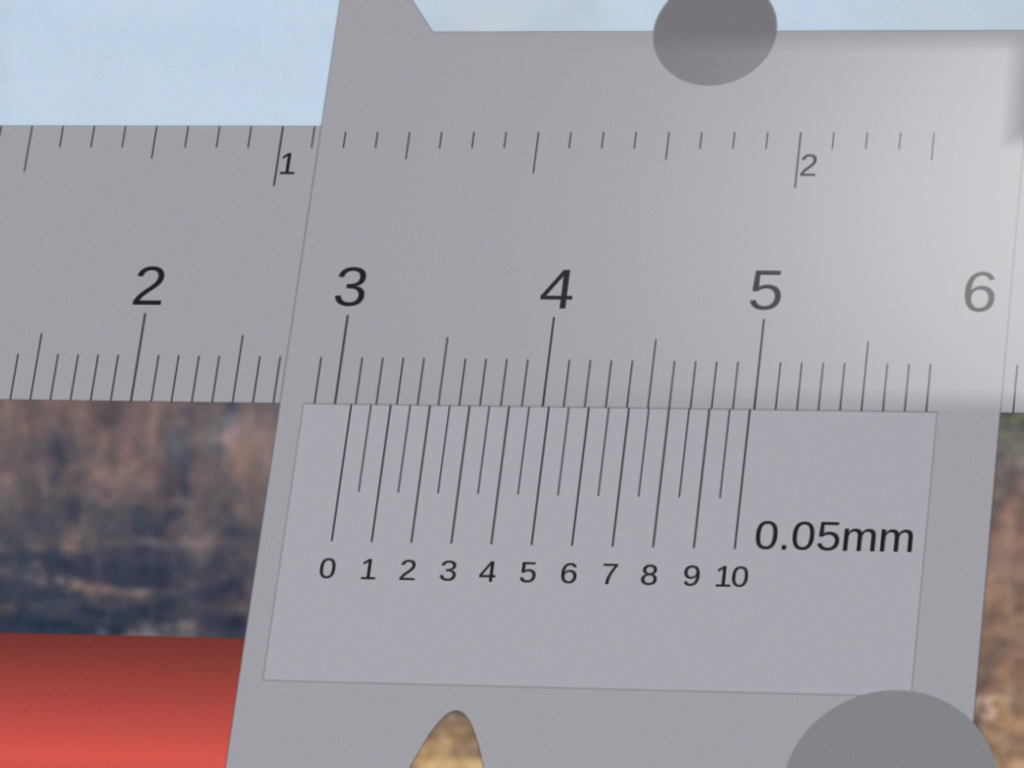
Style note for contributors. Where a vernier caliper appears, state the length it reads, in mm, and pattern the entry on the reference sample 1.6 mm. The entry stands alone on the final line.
30.8 mm
